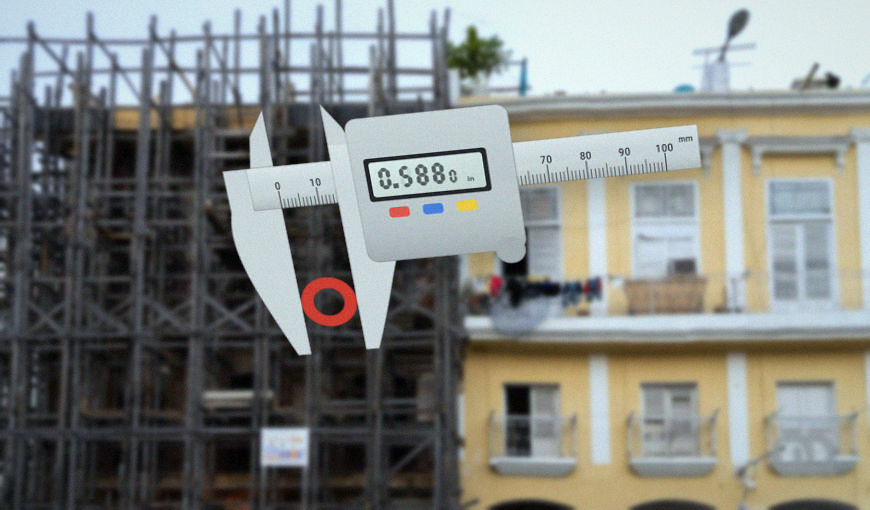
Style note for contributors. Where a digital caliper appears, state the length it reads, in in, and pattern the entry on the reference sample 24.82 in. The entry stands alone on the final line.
0.5880 in
